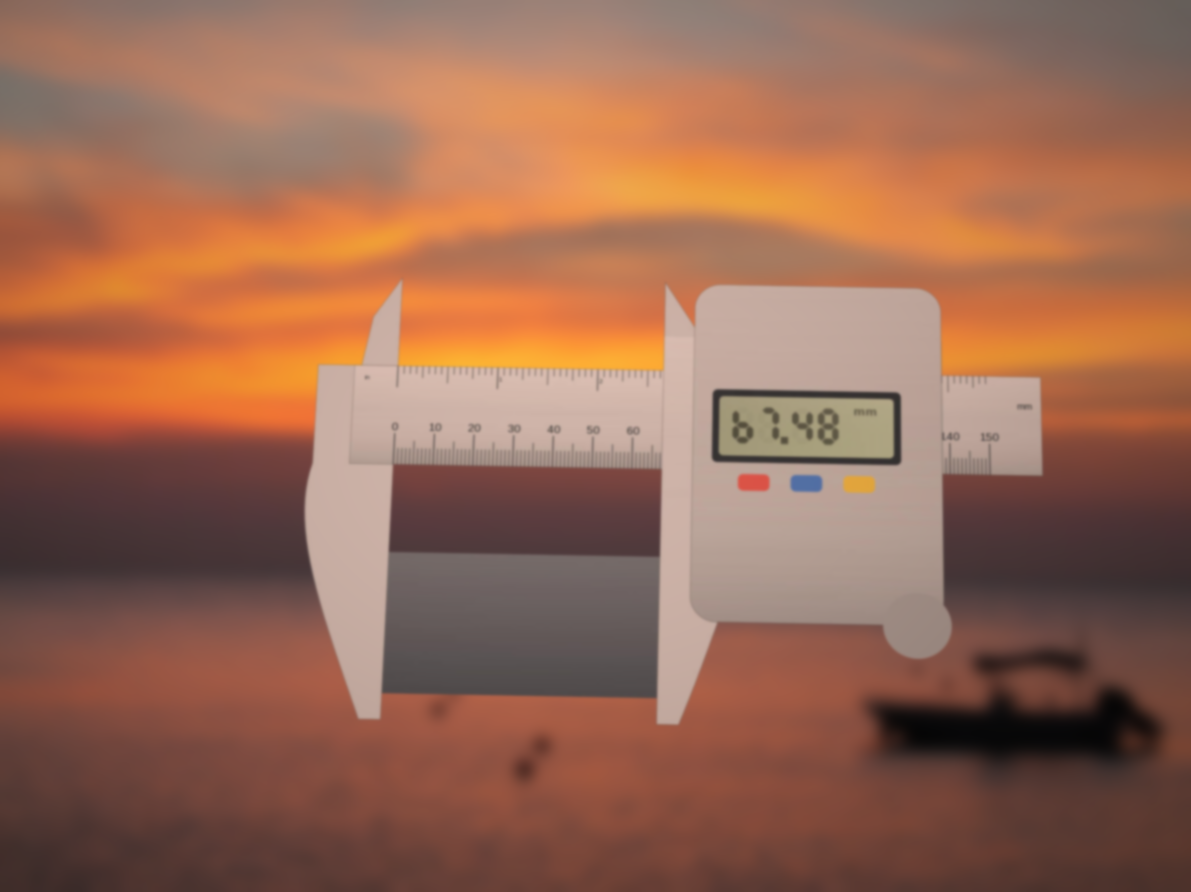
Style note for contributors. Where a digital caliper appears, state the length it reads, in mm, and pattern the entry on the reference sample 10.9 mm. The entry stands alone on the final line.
67.48 mm
